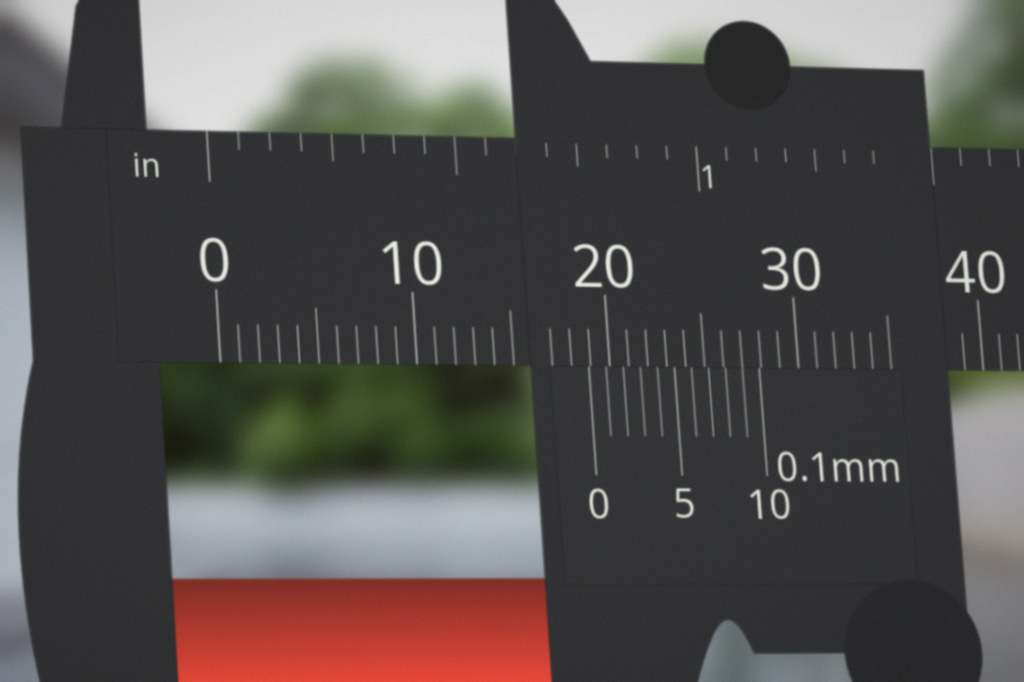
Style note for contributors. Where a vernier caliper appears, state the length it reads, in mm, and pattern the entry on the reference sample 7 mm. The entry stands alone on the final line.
18.9 mm
